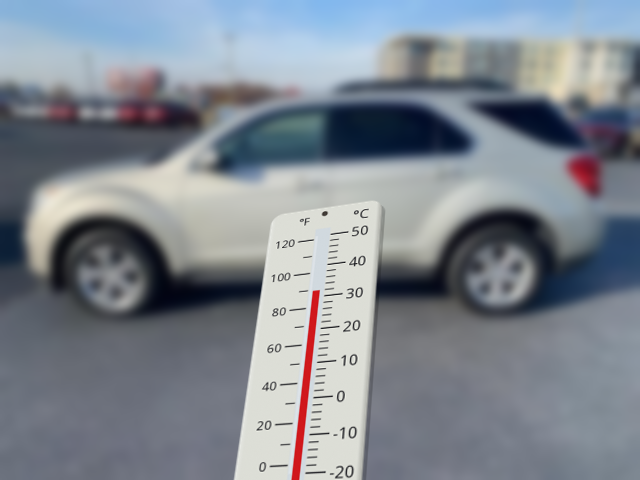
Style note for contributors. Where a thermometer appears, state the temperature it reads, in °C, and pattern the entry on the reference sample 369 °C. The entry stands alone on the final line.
32 °C
